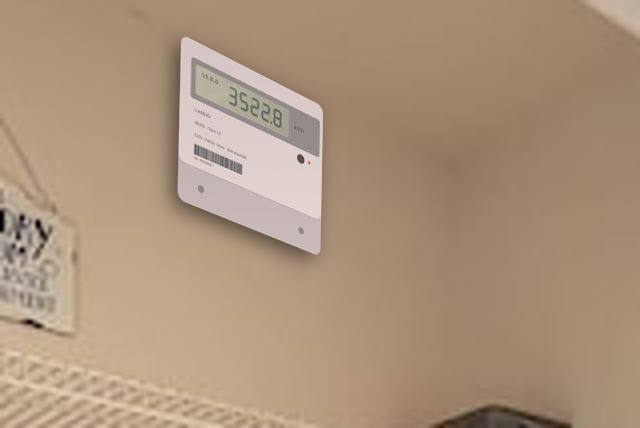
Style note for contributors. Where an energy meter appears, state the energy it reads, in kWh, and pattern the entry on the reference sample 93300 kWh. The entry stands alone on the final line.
3522.8 kWh
